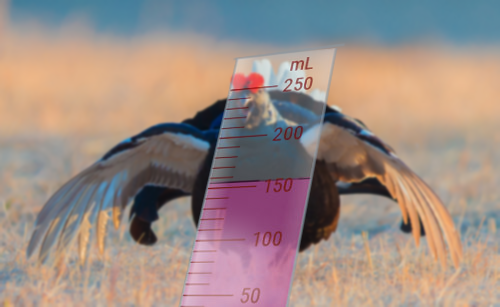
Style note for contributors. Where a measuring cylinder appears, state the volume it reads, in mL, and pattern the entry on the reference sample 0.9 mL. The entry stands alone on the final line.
155 mL
